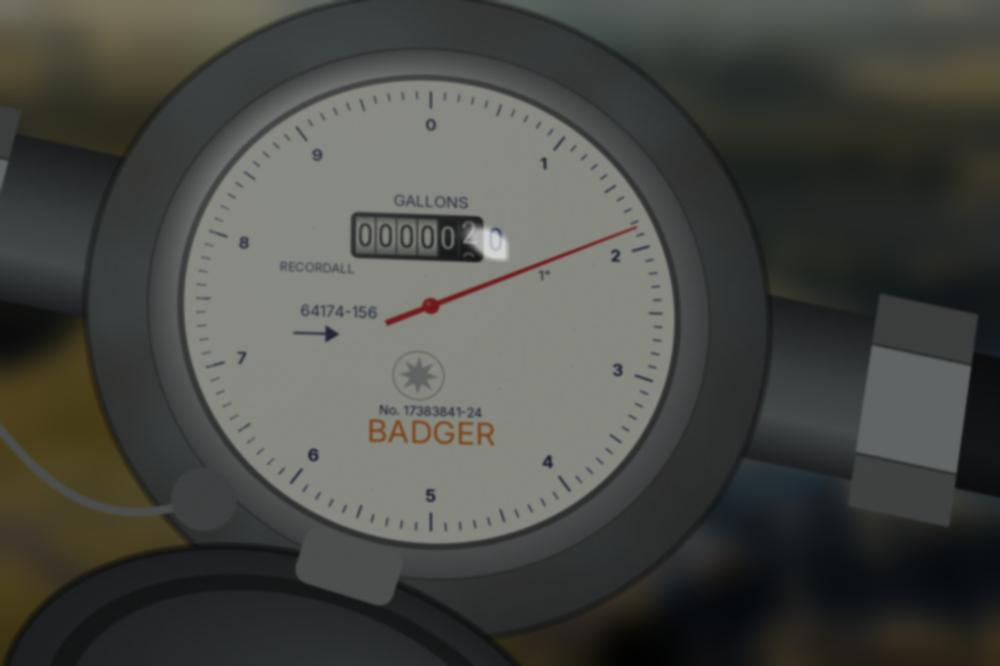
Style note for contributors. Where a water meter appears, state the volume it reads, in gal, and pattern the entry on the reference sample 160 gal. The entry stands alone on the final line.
21.8 gal
